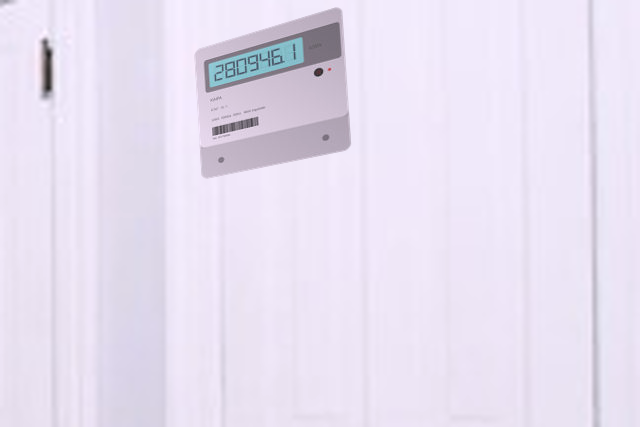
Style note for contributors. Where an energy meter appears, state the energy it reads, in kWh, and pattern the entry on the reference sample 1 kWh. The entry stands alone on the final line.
280946.1 kWh
